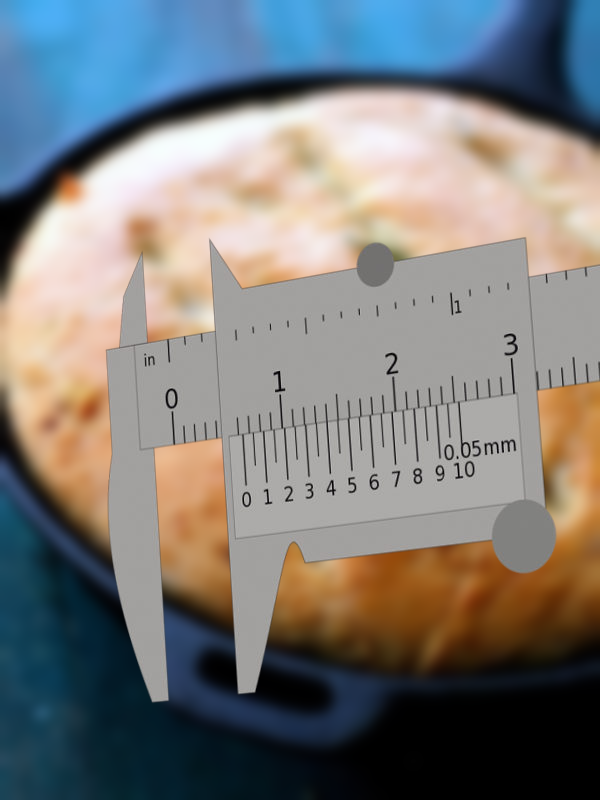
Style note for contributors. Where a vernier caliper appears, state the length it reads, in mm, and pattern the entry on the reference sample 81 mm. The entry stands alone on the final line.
6.4 mm
